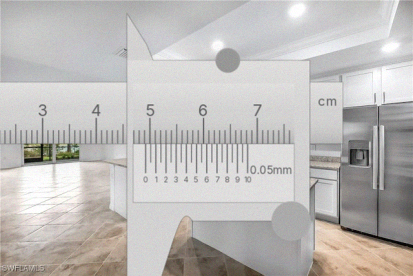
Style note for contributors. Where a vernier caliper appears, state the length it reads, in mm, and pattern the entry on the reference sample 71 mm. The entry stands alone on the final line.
49.2 mm
